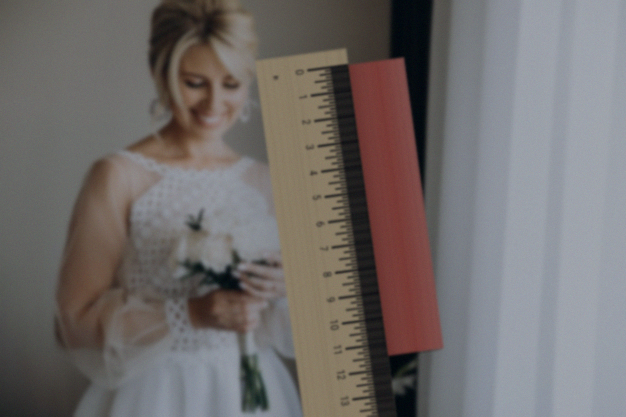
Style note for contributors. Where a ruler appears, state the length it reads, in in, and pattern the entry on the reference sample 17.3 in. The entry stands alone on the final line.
11.5 in
